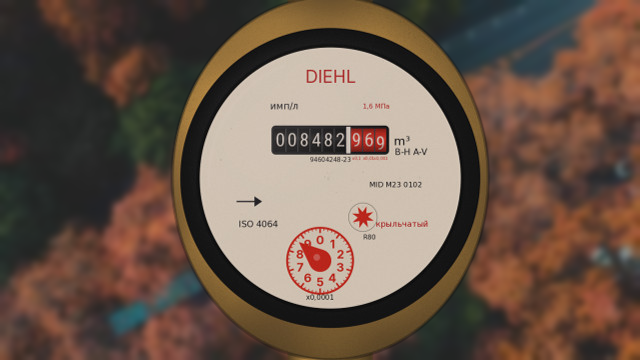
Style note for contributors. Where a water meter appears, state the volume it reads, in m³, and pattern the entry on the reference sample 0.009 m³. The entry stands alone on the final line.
8482.9688 m³
